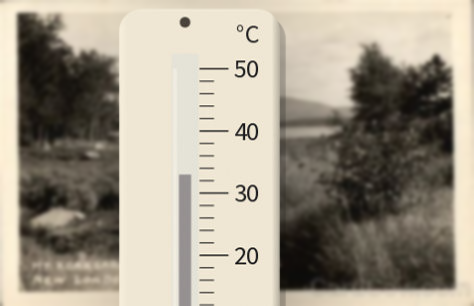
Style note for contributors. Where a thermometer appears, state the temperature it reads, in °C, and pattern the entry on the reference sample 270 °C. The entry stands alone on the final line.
33 °C
